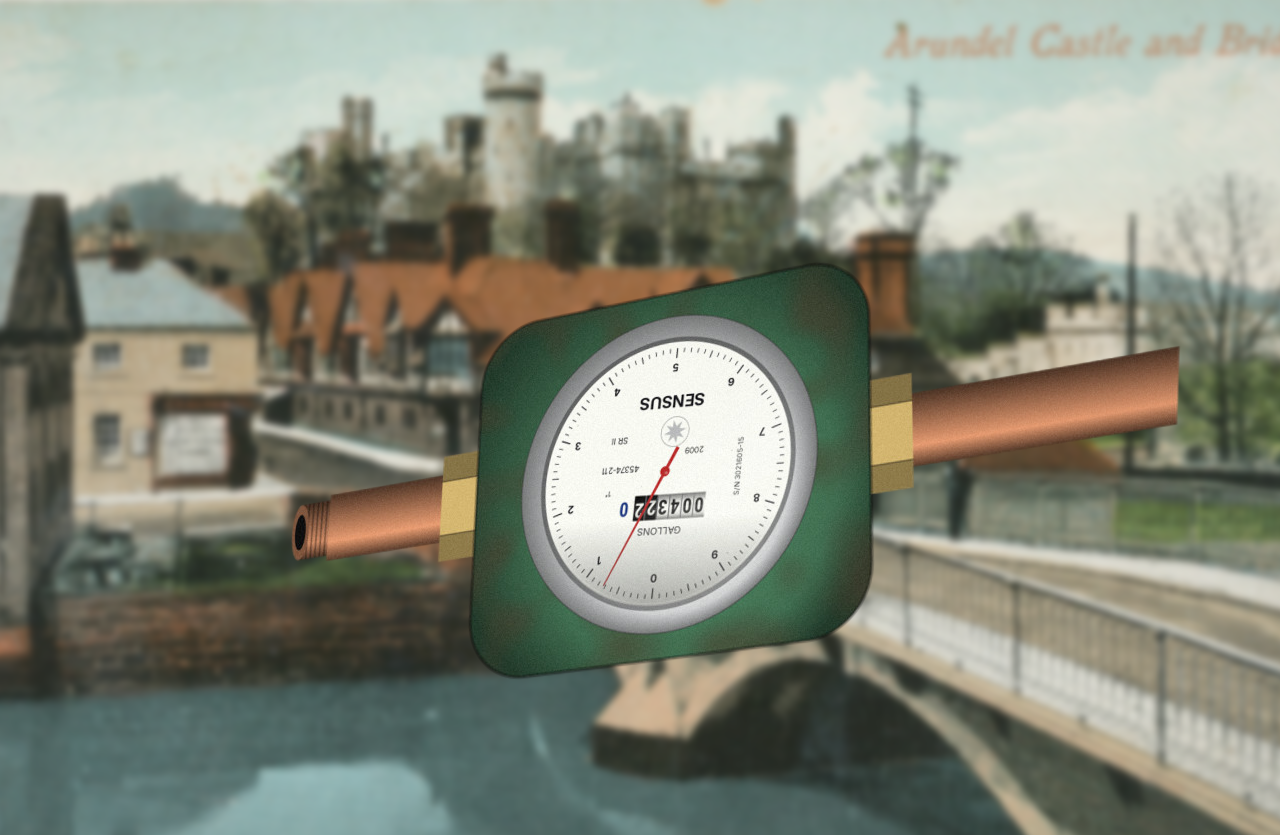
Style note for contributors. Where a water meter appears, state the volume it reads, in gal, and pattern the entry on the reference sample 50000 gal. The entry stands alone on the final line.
43220.7 gal
